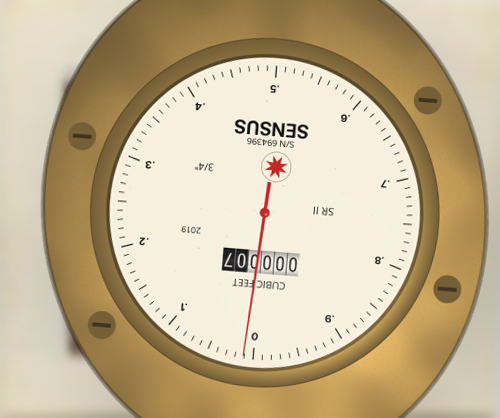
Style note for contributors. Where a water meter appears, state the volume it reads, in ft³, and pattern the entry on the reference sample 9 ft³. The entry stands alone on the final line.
7.01 ft³
